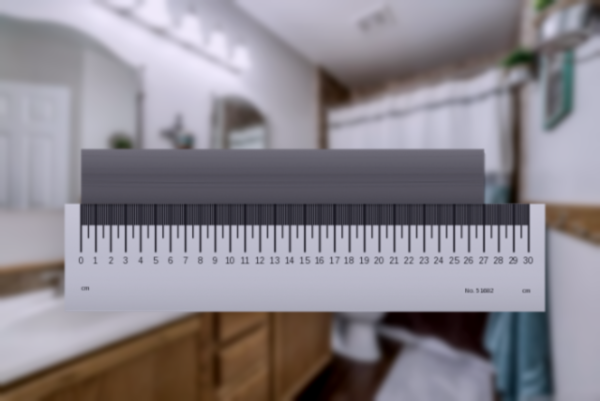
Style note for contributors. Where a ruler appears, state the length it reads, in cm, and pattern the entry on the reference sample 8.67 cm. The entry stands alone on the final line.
27 cm
